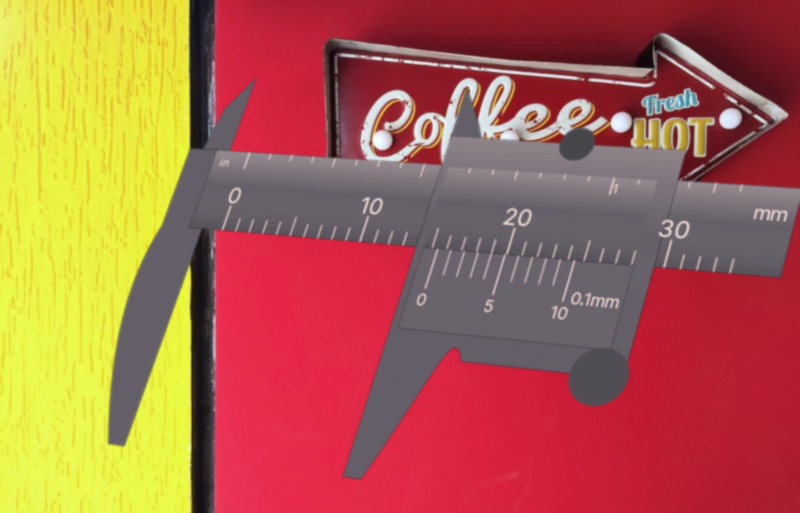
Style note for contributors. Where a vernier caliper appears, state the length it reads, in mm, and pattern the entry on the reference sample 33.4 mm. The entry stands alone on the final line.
15.4 mm
